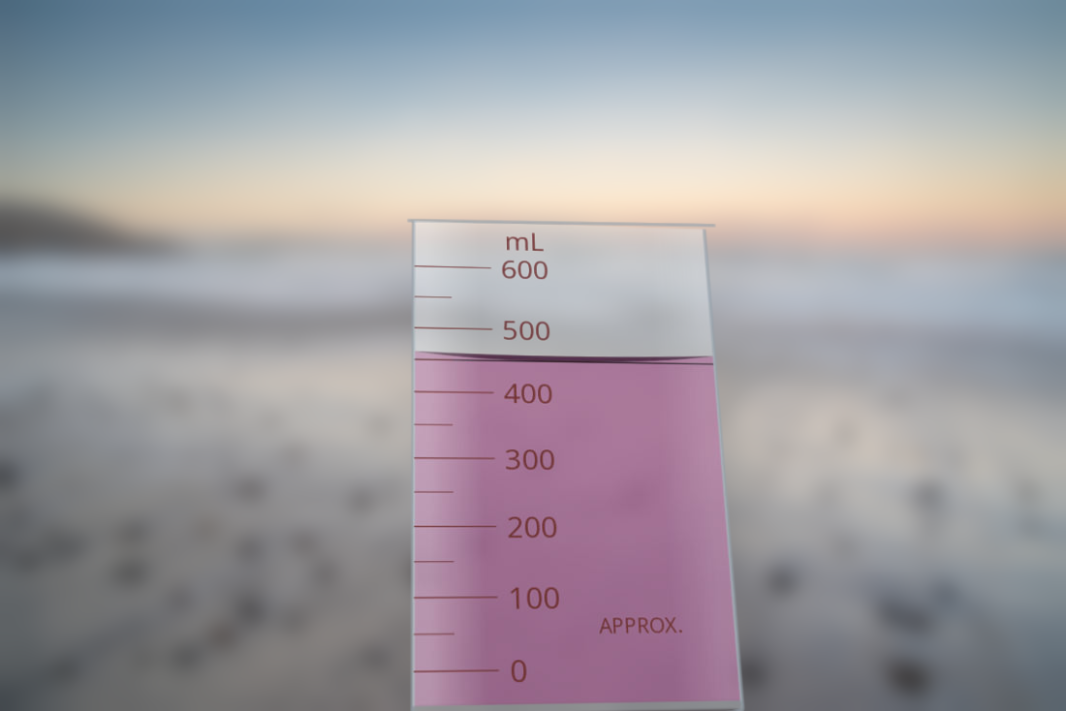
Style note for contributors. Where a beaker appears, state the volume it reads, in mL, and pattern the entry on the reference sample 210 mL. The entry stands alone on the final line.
450 mL
